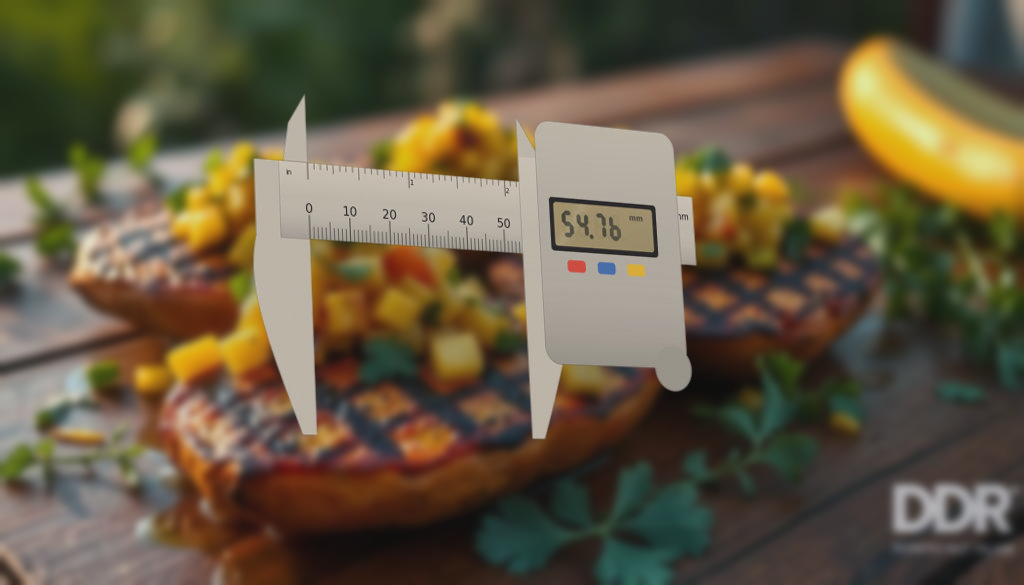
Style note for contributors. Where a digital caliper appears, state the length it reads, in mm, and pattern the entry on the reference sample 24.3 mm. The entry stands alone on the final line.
54.76 mm
